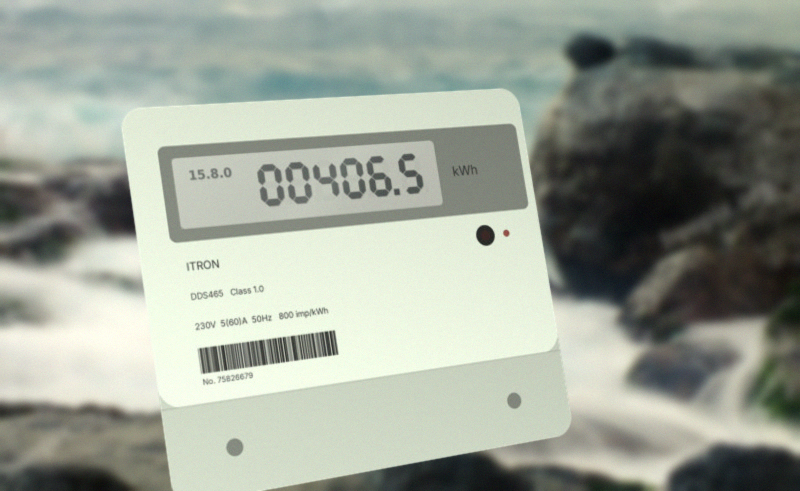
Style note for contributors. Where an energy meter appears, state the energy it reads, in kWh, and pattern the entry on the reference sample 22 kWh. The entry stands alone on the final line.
406.5 kWh
